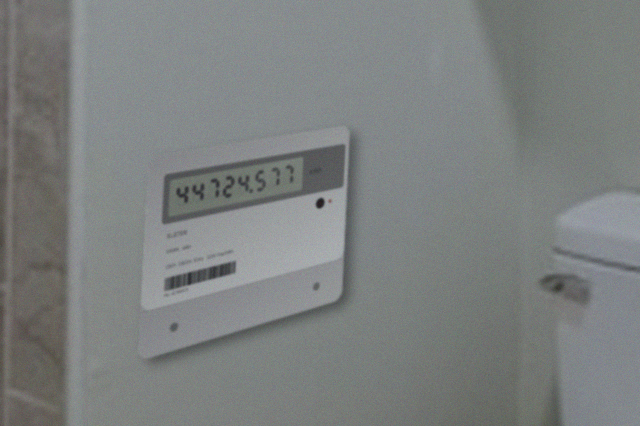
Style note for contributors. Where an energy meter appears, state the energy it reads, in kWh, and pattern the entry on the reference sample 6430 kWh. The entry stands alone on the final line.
44724.577 kWh
